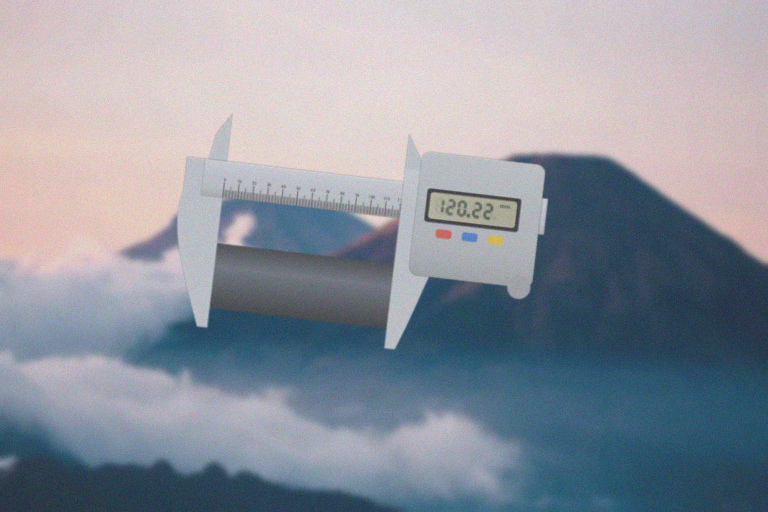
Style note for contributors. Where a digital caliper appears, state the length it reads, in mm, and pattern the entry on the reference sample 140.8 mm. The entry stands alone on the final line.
120.22 mm
